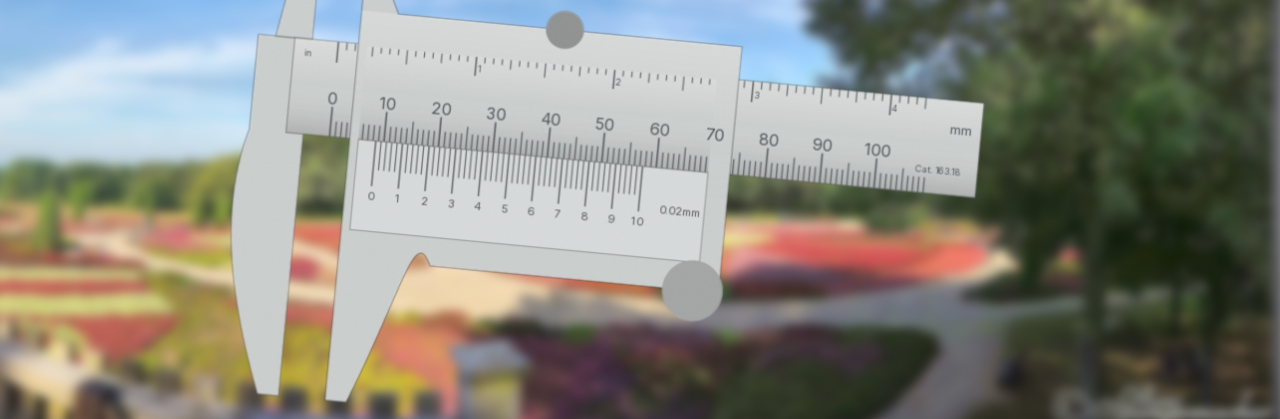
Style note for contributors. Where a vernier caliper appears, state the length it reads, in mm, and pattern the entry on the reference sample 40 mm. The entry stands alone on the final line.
8.5 mm
